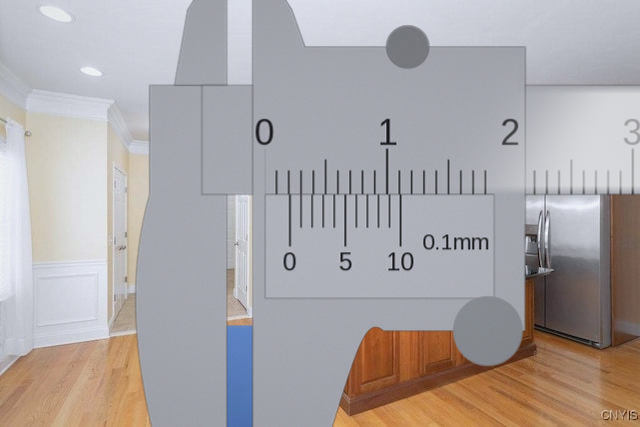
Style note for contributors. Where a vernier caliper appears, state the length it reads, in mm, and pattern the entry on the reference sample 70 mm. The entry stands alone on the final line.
2.1 mm
